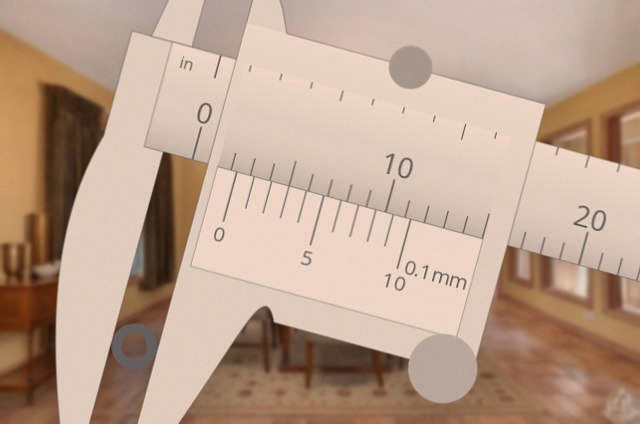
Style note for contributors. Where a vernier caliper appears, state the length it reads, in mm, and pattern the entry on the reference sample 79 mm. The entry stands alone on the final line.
2.3 mm
